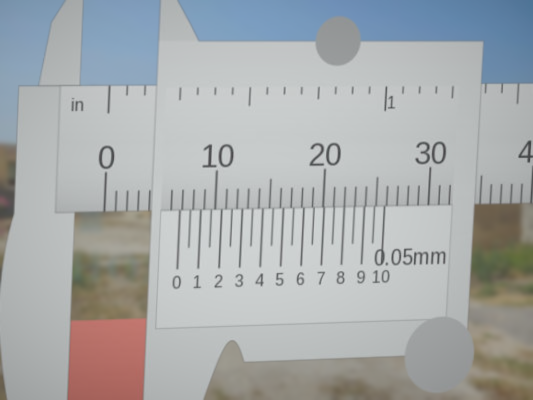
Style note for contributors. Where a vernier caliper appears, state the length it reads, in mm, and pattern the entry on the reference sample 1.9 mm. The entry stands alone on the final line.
6.8 mm
